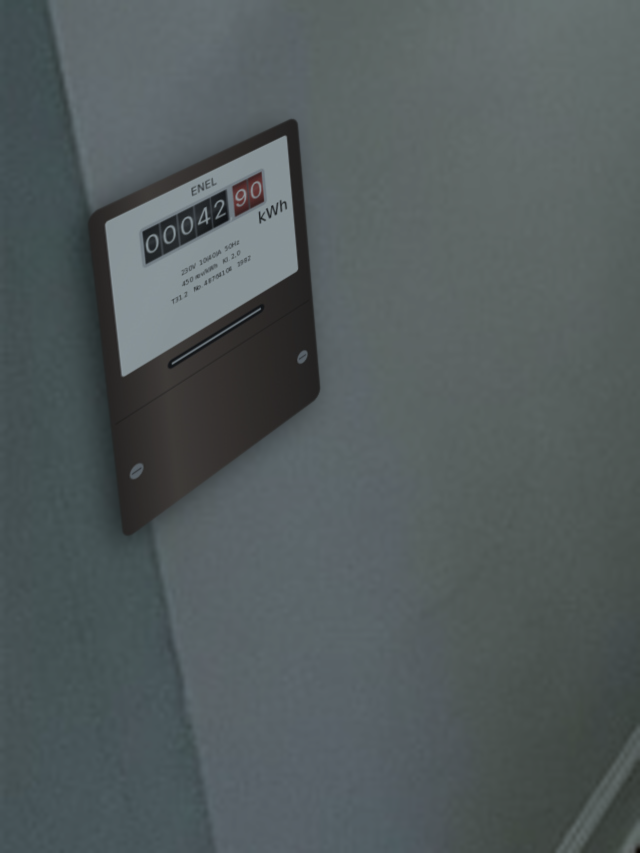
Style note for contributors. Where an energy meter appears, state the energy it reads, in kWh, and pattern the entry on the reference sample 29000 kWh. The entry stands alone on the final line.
42.90 kWh
